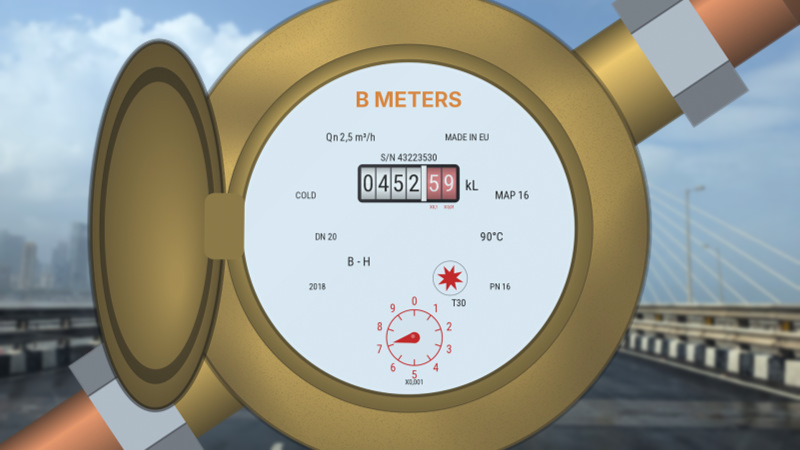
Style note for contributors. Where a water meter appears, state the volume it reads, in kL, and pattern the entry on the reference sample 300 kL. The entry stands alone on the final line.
452.597 kL
